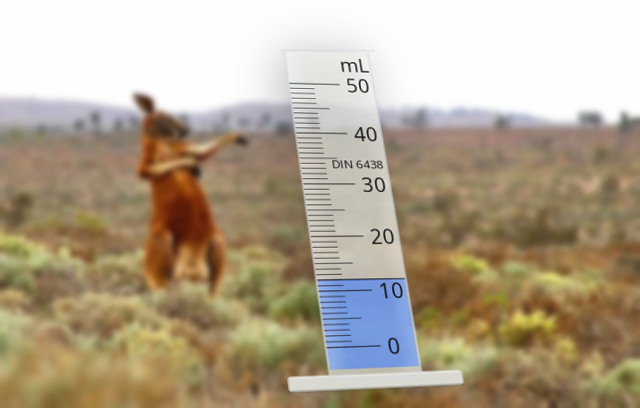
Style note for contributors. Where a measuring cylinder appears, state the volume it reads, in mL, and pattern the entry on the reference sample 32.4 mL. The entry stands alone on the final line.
12 mL
